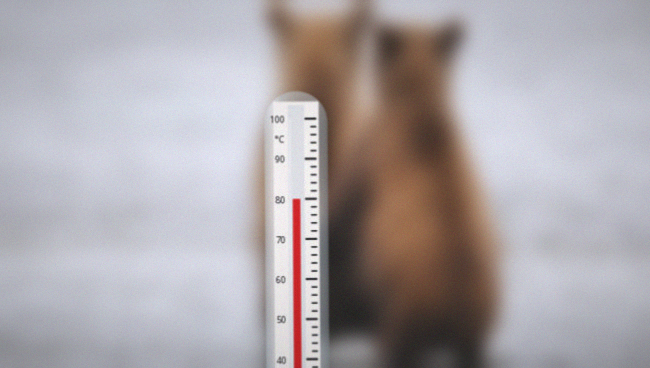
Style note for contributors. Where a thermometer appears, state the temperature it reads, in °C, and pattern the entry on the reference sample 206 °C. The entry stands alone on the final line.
80 °C
